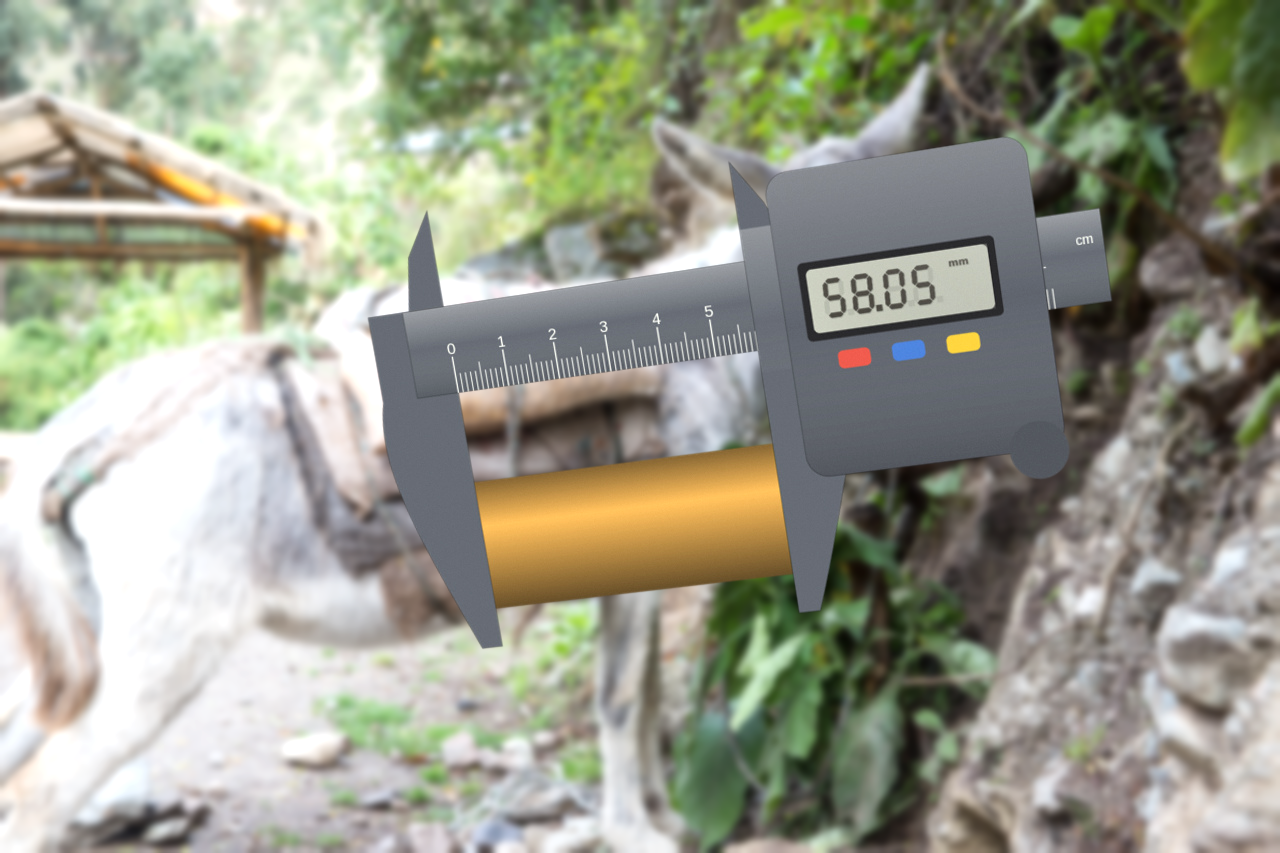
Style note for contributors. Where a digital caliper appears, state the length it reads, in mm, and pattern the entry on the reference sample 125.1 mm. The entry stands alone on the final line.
58.05 mm
